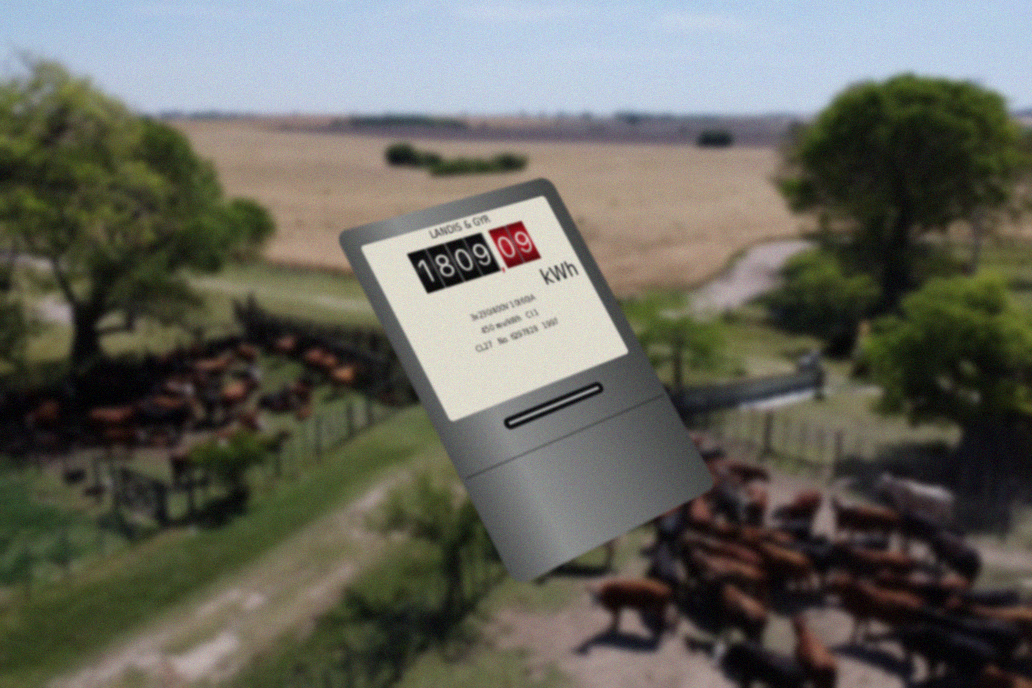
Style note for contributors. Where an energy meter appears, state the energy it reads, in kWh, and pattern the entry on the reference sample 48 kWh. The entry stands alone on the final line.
1809.09 kWh
